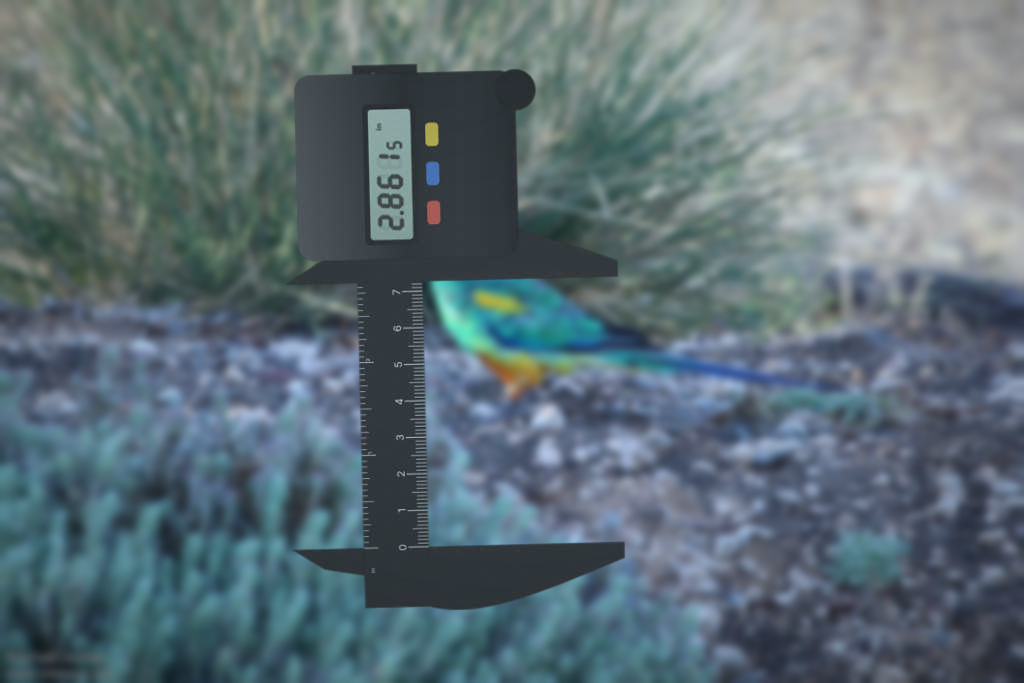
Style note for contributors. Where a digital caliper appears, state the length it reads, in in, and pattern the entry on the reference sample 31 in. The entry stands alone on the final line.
2.8615 in
